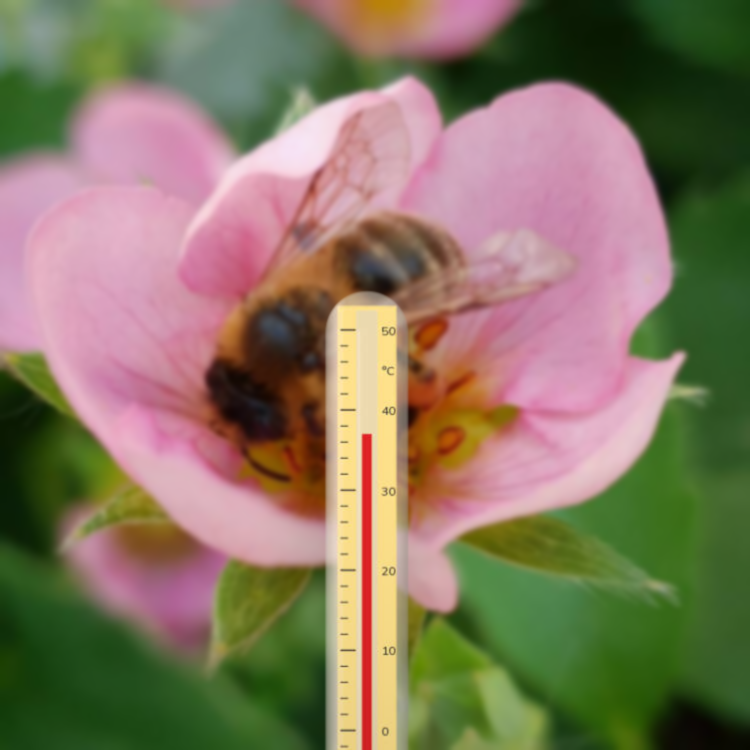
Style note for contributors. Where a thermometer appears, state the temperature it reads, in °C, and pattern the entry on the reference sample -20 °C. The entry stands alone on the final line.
37 °C
